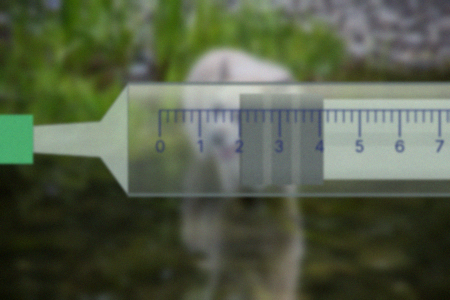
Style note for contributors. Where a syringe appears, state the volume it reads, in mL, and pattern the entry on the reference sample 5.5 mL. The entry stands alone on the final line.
2 mL
